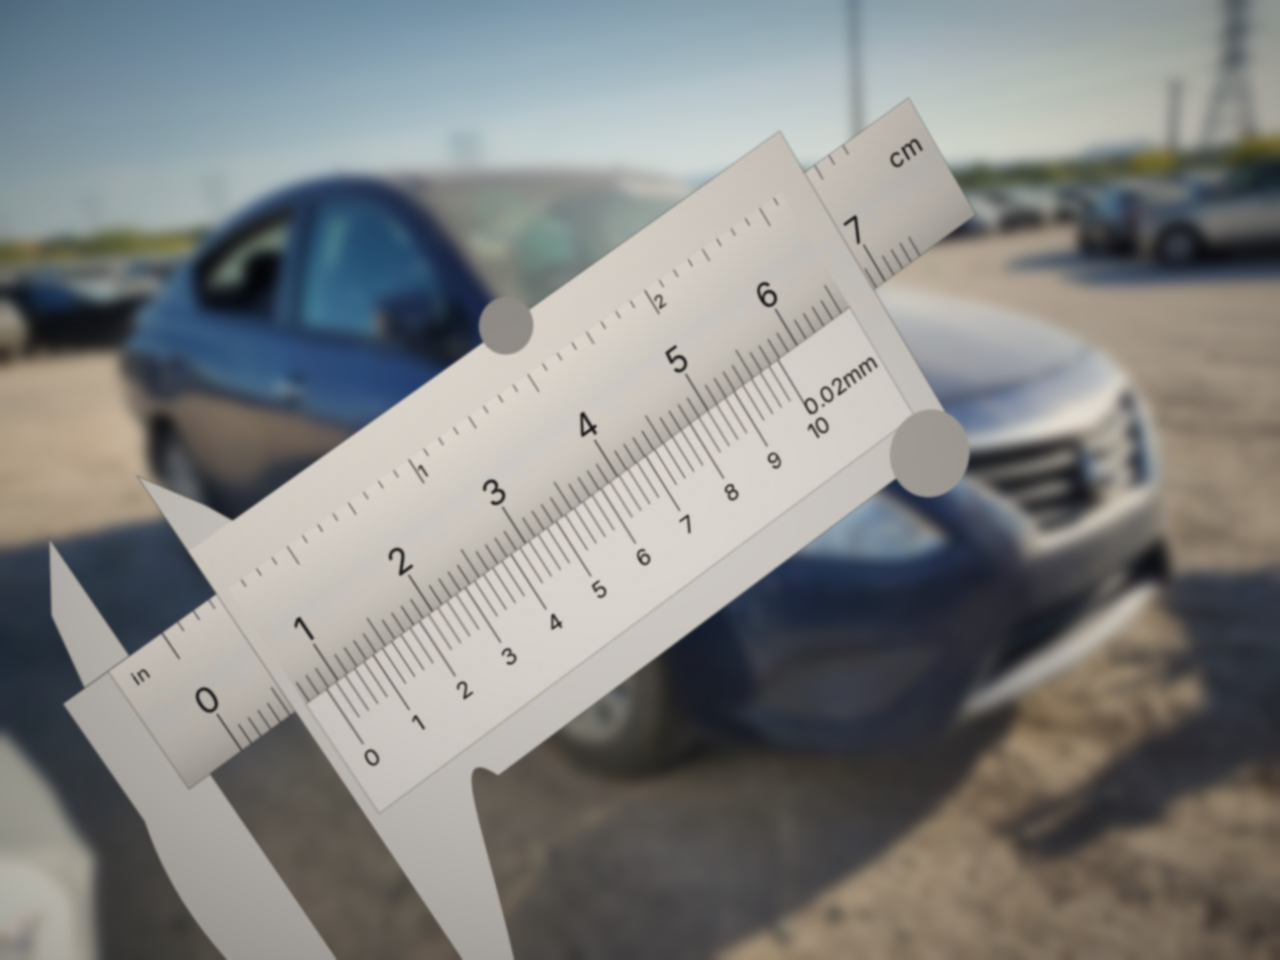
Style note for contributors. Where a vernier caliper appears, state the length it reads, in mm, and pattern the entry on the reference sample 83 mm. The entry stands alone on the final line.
8.8 mm
